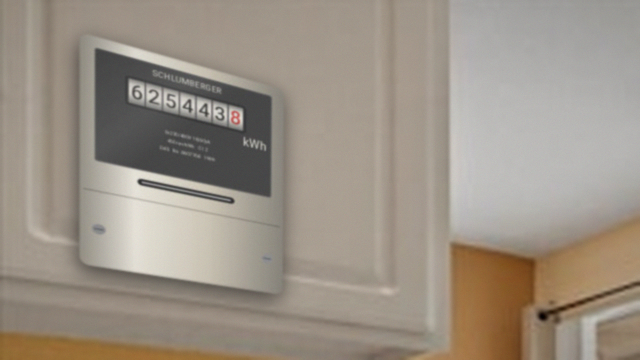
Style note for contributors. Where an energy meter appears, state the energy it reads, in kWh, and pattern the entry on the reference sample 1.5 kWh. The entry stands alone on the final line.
625443.8 kWh
